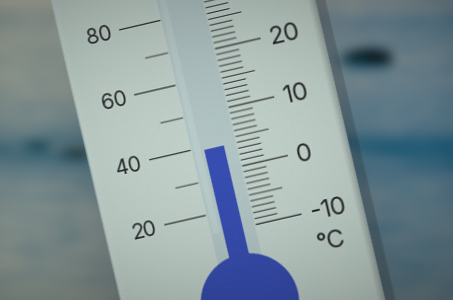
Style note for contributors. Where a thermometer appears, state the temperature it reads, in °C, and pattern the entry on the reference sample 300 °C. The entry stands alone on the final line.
4 °C
